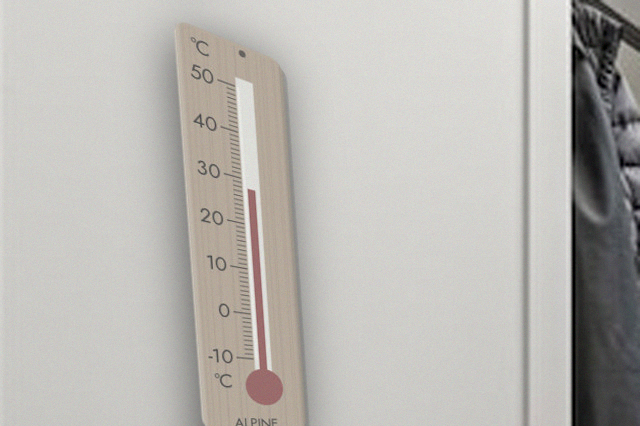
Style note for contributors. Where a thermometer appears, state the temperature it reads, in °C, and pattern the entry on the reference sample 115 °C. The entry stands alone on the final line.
28 °C
